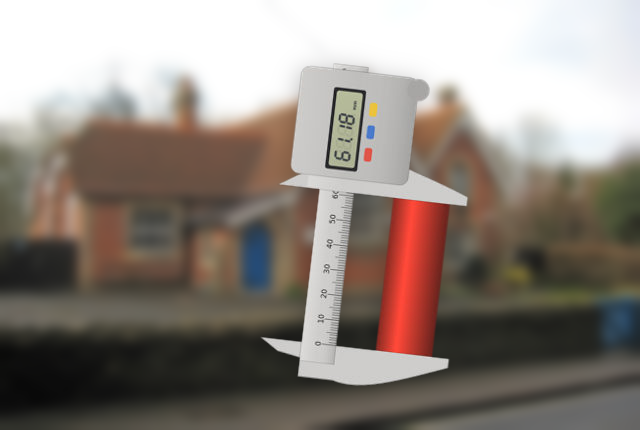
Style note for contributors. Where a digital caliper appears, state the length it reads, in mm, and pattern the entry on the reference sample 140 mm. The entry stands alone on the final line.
61.18 mm
